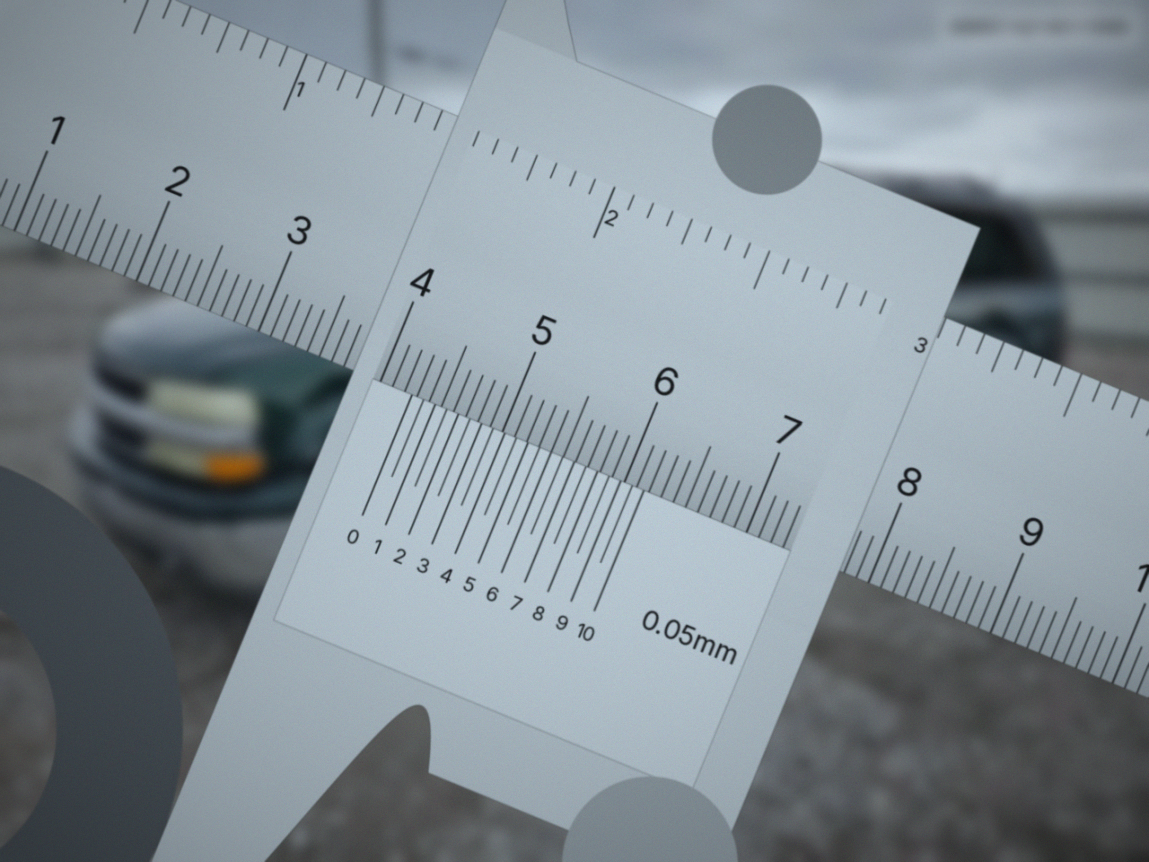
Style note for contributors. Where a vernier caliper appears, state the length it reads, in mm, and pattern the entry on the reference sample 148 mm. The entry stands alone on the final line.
42.6 mm
